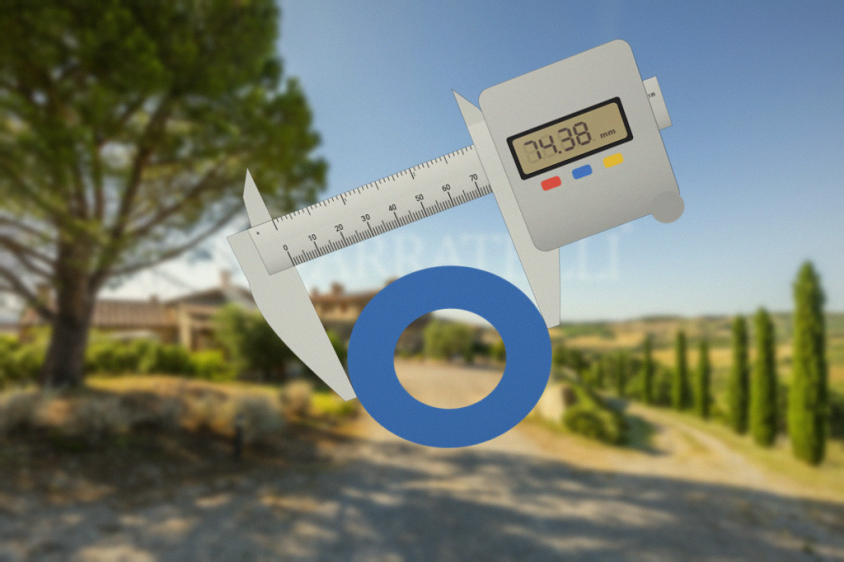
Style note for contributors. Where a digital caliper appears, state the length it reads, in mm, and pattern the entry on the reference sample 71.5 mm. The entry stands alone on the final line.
74.38 mm
